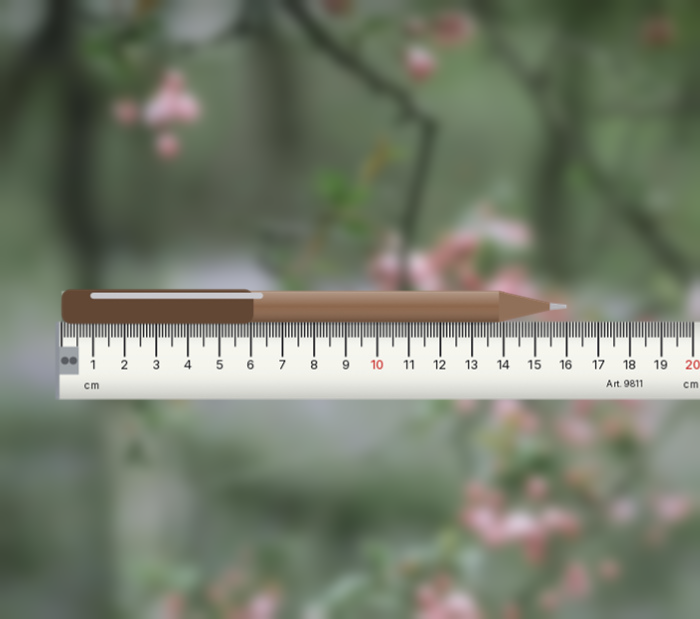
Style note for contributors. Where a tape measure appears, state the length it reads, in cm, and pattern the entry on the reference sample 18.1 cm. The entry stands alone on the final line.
16 cm
